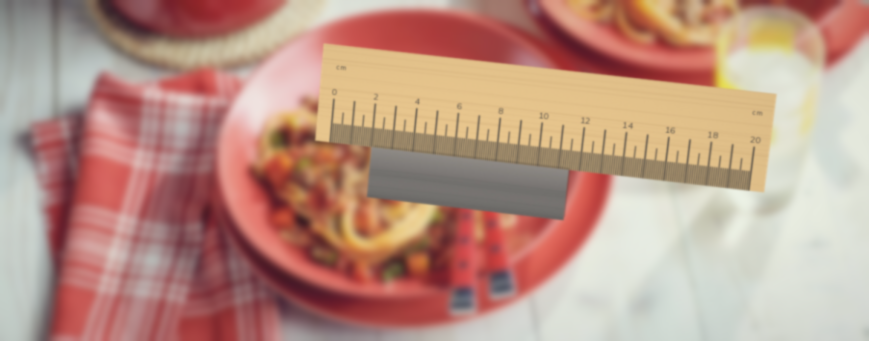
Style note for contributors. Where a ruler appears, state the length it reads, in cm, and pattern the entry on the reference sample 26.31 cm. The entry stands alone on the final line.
9.5 cm
